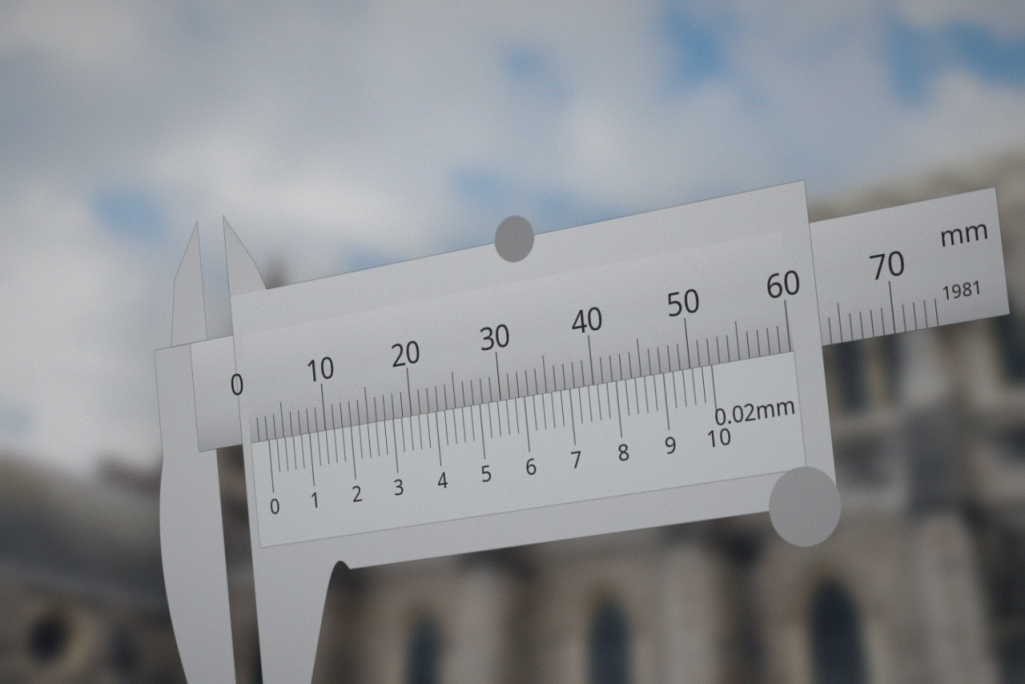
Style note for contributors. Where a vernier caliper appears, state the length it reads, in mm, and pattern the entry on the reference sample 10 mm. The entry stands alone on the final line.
3.2 mm
